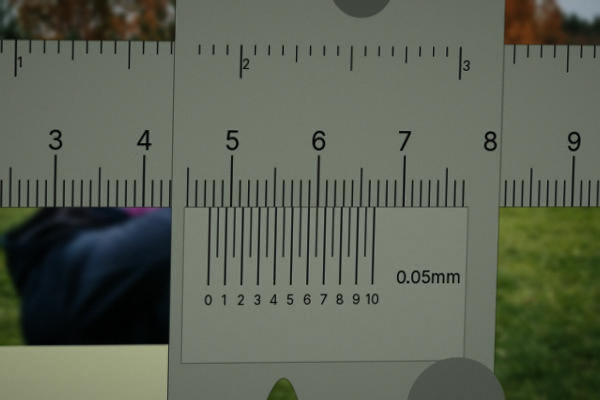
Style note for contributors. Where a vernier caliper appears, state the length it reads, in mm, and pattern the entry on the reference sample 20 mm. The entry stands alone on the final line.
47.6 mm
